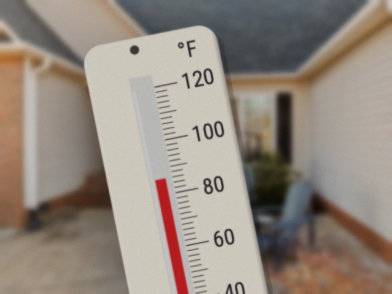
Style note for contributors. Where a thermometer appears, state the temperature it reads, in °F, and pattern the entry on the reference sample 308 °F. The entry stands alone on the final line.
86 °F
